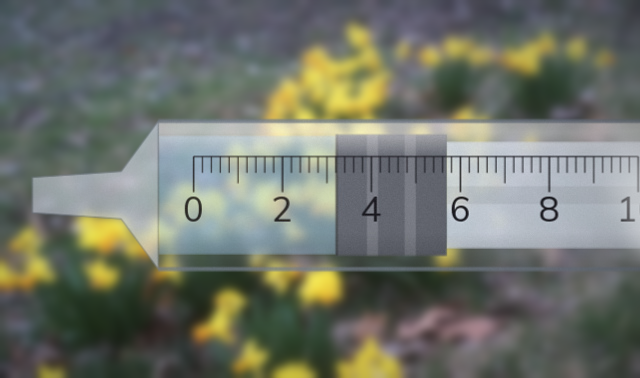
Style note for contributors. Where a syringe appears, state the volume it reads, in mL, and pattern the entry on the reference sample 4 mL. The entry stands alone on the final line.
3.2 mL
